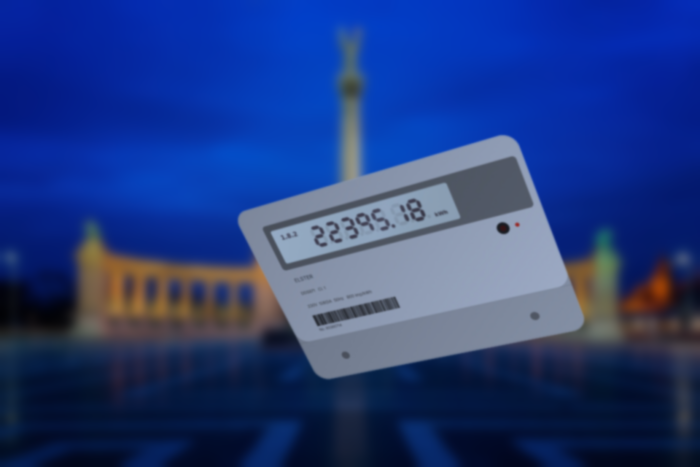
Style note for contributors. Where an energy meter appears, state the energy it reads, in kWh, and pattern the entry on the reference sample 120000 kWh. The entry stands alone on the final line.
22395.18 kWh
